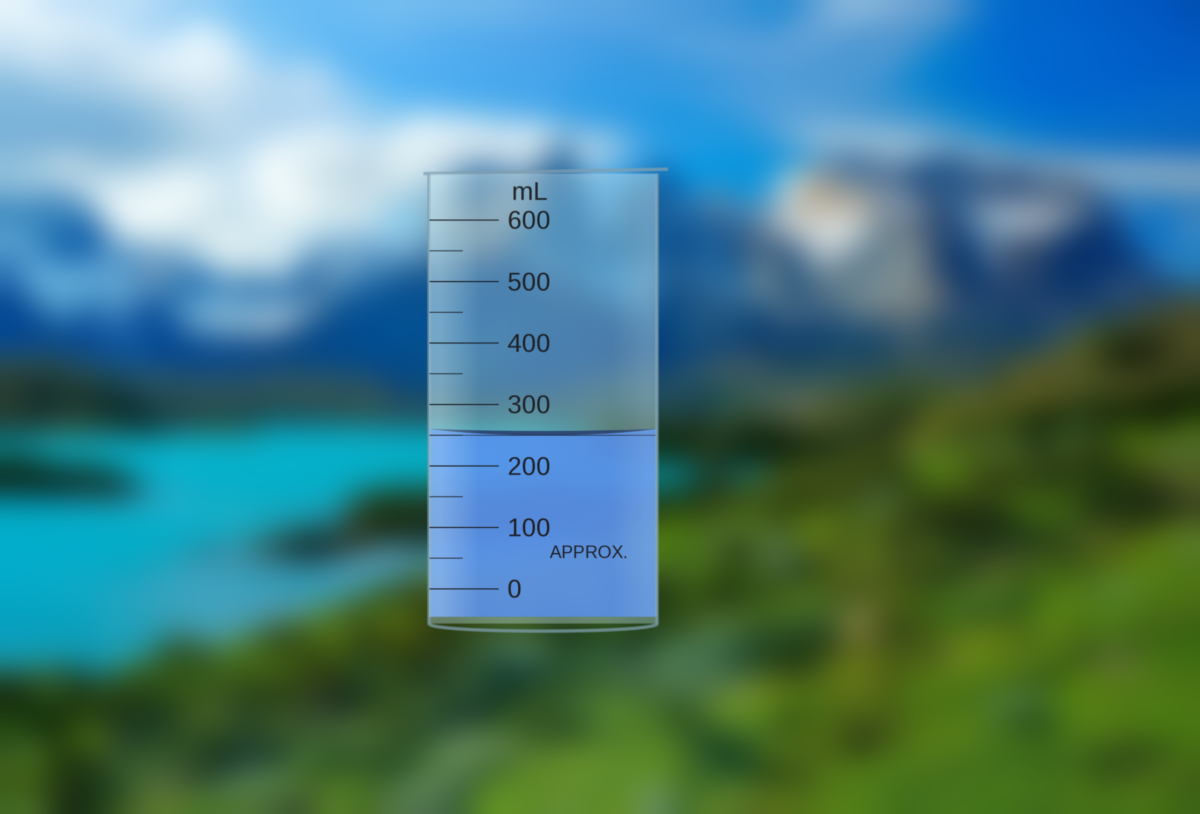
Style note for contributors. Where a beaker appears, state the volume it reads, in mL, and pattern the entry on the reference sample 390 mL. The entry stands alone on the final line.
250 mL
